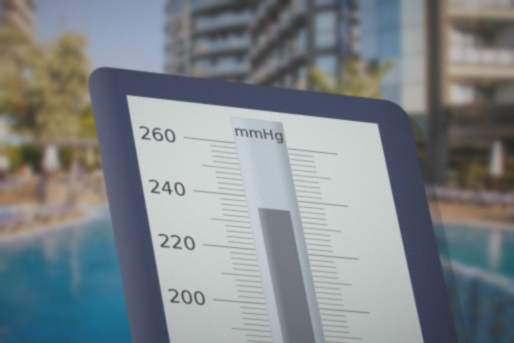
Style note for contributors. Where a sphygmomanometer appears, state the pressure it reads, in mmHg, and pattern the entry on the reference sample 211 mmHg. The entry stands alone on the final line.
236 mmHg
